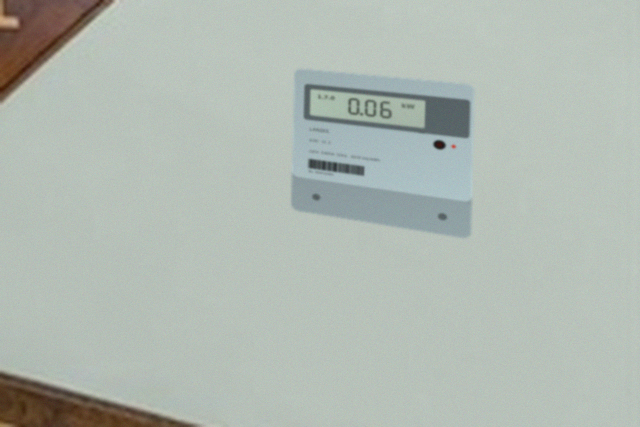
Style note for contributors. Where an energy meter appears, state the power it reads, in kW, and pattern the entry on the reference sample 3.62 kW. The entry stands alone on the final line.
0.06 kW
